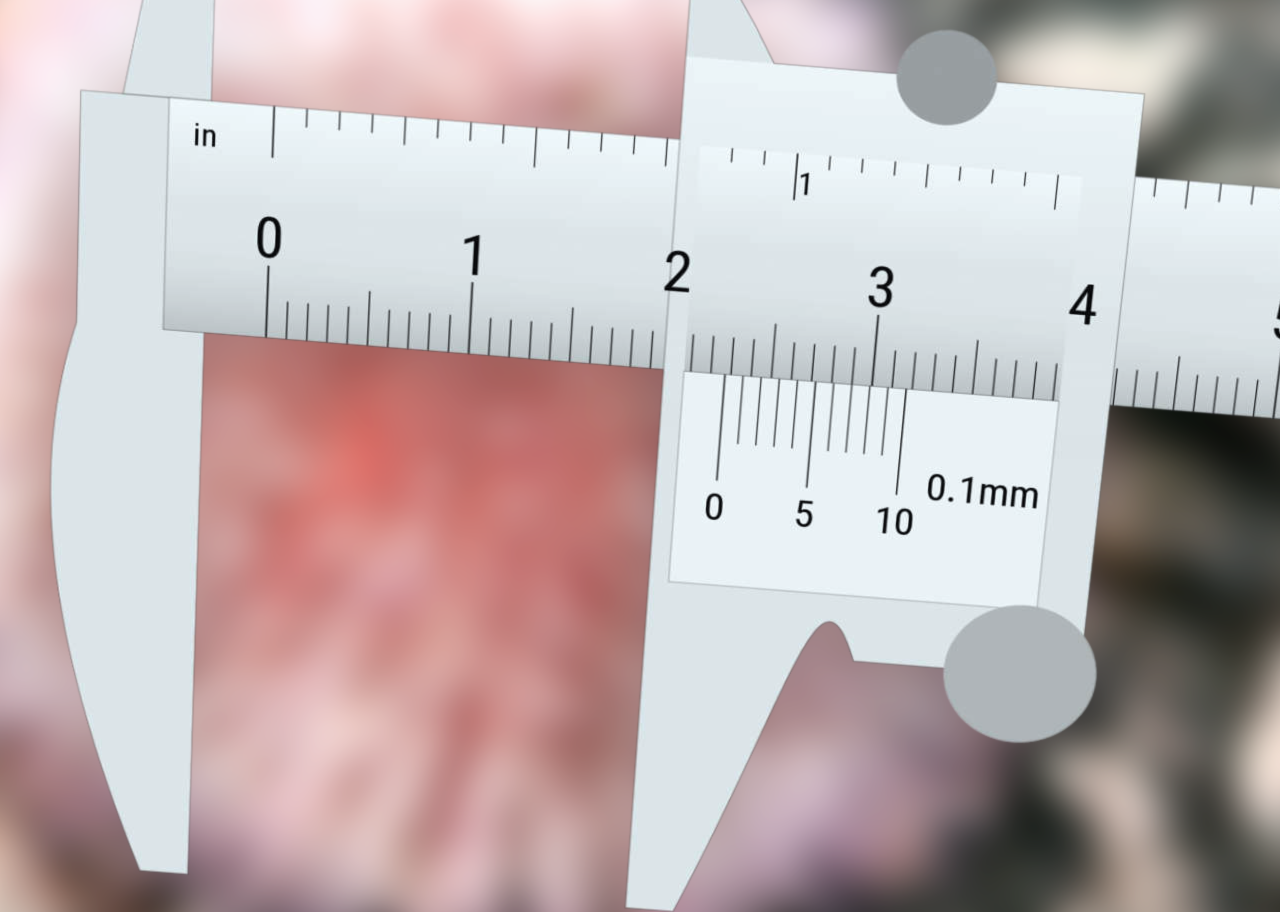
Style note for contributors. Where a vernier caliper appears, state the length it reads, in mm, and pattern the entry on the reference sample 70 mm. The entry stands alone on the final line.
22.7 mm
